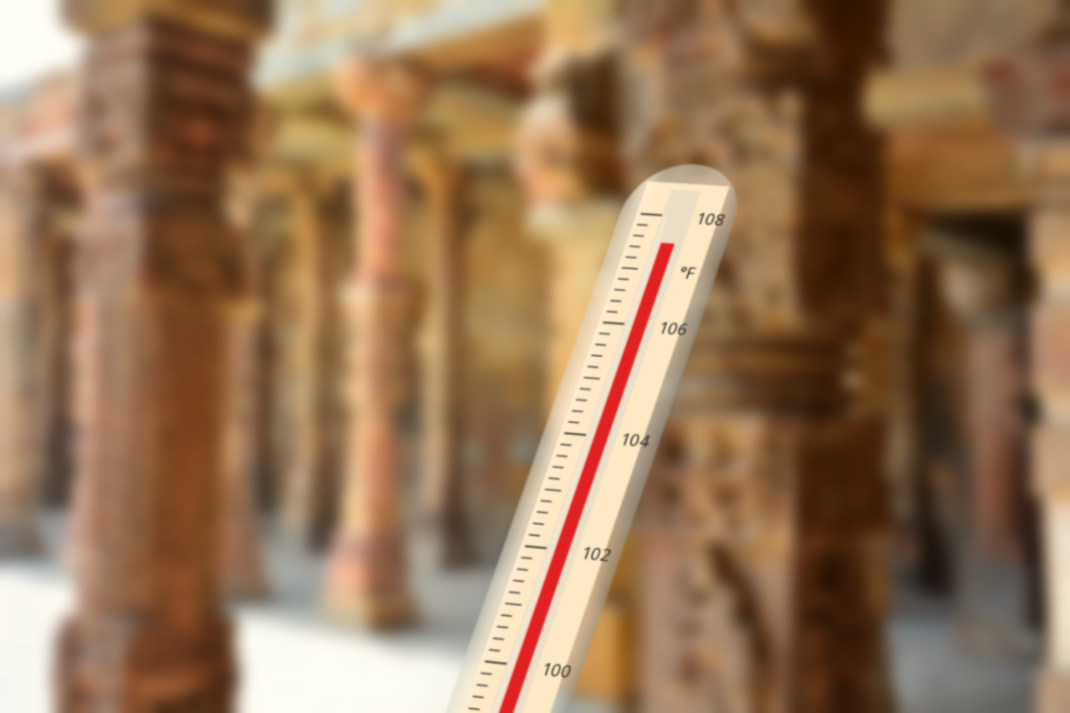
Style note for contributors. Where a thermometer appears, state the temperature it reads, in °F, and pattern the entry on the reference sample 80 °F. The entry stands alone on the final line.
107.5 °F
